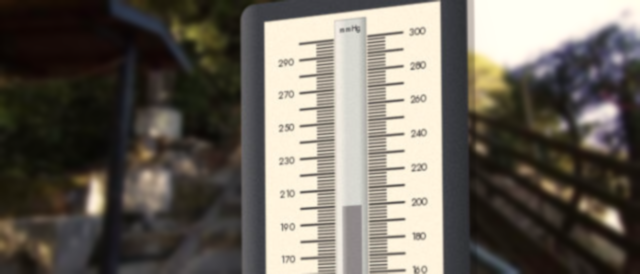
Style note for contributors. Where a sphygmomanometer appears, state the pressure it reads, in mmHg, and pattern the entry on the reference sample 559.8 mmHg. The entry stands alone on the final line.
200 mmHg
